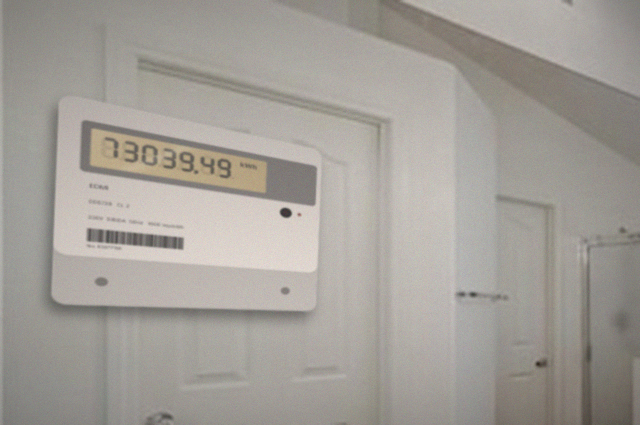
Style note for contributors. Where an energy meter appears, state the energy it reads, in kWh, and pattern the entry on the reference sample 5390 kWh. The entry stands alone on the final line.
73039.49 kWh
